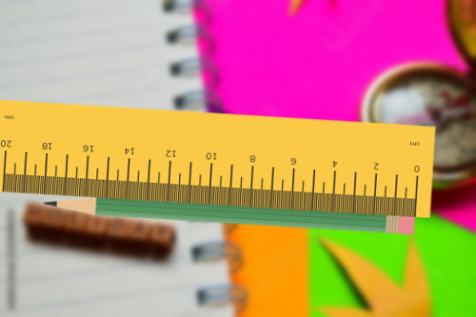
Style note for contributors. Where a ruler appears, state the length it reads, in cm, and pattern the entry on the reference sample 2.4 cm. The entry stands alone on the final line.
18 cm
